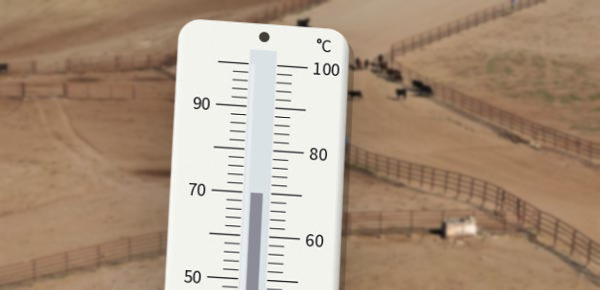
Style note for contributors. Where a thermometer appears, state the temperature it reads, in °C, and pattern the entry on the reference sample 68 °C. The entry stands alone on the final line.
70 °C
